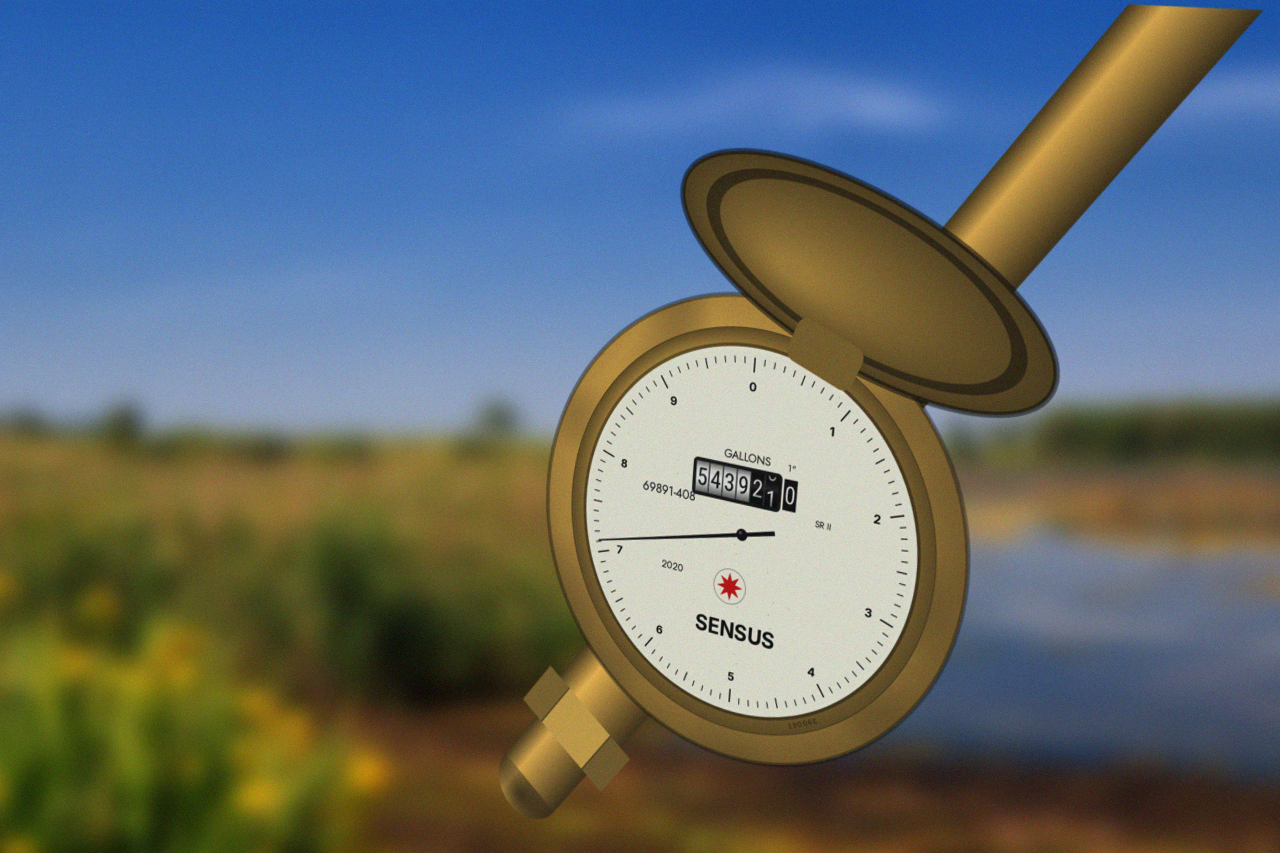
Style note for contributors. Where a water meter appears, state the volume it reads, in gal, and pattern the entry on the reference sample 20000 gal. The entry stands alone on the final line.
5439207.1 gal
